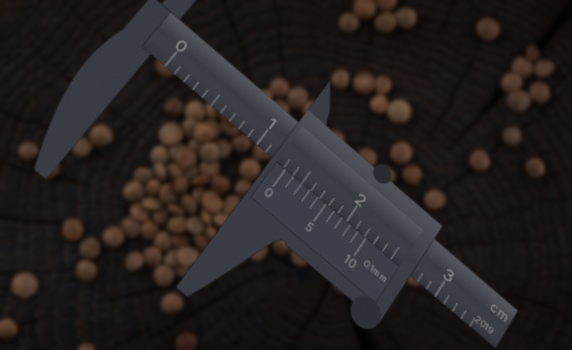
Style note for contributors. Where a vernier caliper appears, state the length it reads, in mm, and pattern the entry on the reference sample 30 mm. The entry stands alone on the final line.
13.2 mm
